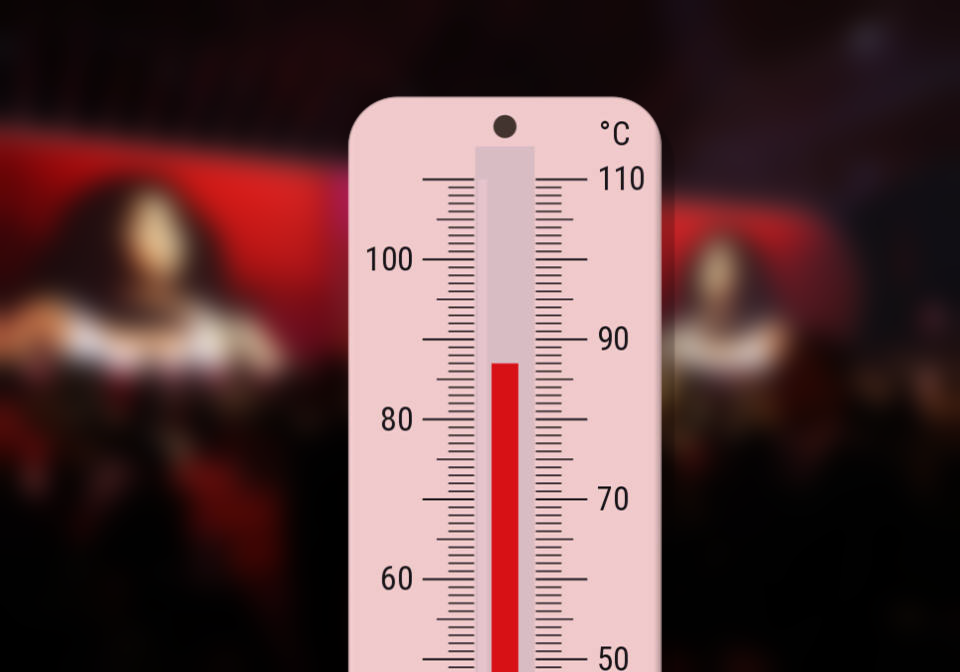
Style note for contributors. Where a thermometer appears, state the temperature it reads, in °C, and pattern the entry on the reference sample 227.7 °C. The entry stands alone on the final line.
87 °C
